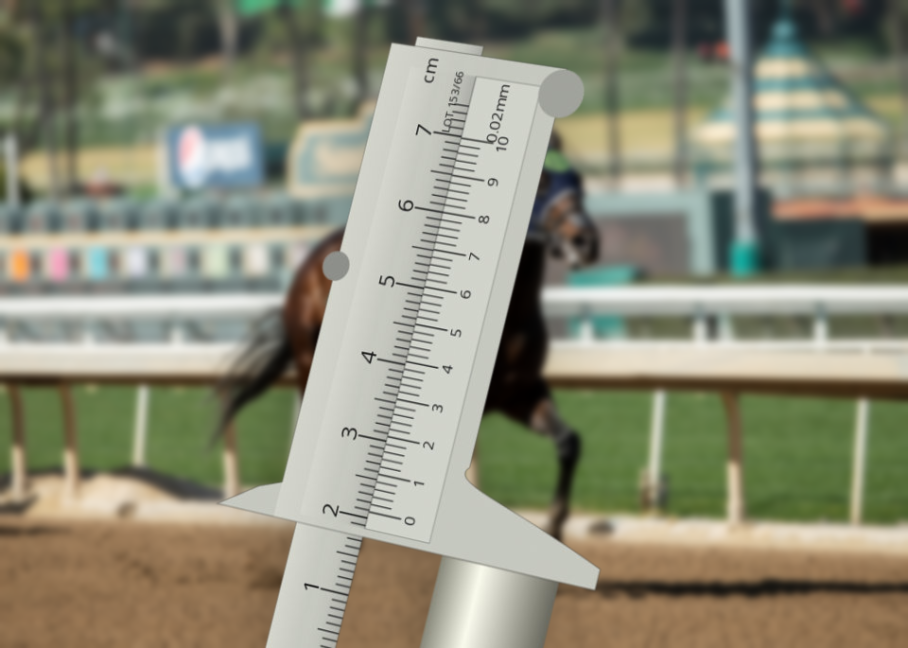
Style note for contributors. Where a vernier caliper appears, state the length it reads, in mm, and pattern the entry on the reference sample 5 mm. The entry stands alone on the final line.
20.8 mm
